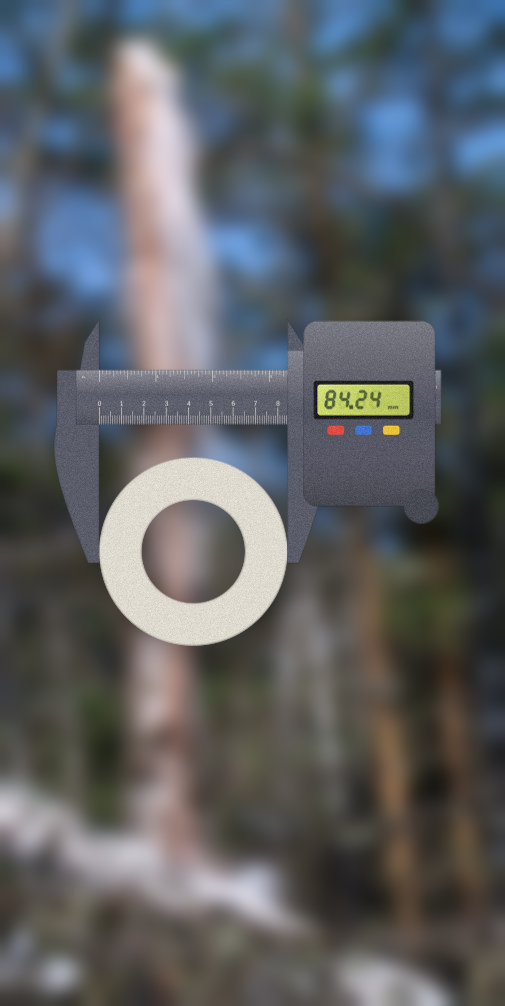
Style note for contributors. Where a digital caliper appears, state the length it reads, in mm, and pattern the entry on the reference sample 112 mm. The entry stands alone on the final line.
84.24 mm
